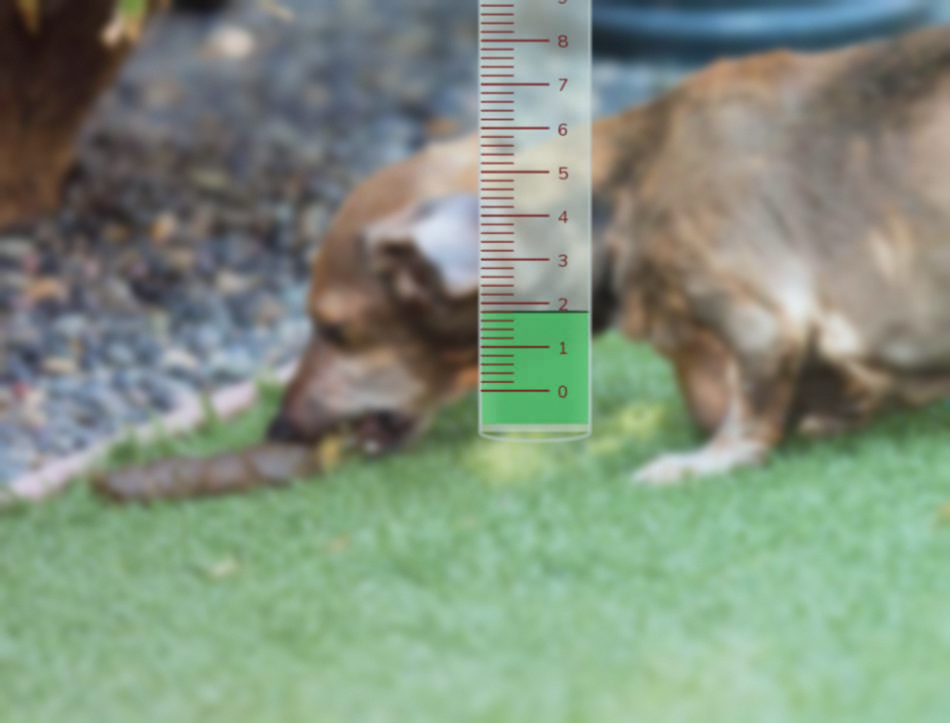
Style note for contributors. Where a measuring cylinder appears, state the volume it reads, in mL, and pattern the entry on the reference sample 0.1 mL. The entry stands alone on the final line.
1.8 mL
